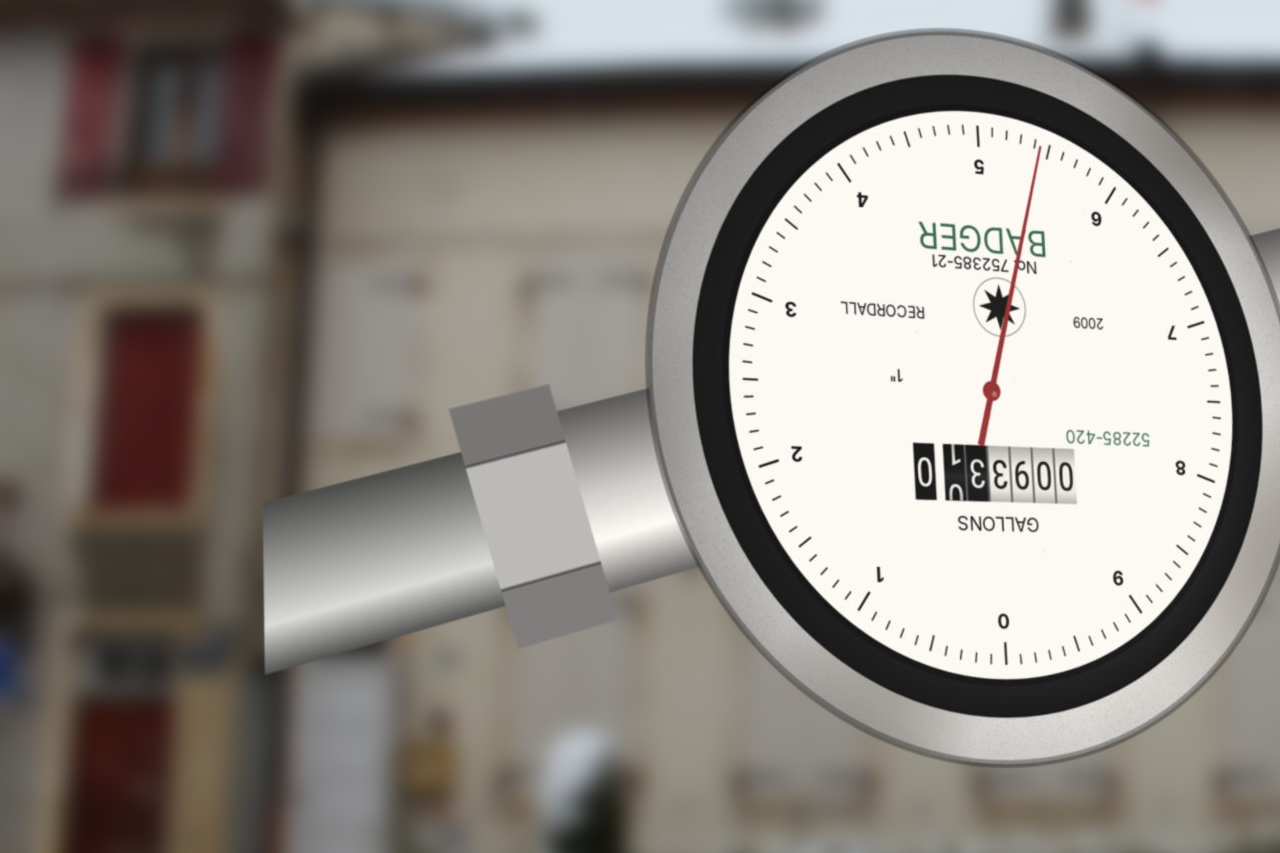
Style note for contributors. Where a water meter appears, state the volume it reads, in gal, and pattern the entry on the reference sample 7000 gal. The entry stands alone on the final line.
93305.4 gal
